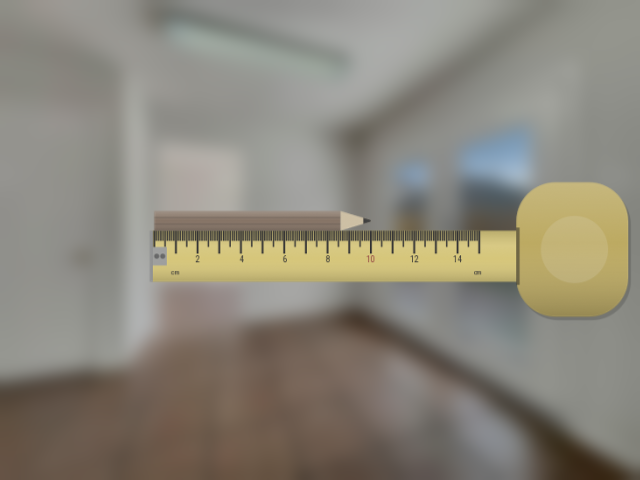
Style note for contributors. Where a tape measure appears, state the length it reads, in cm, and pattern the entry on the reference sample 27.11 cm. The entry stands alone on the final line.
10 cm
